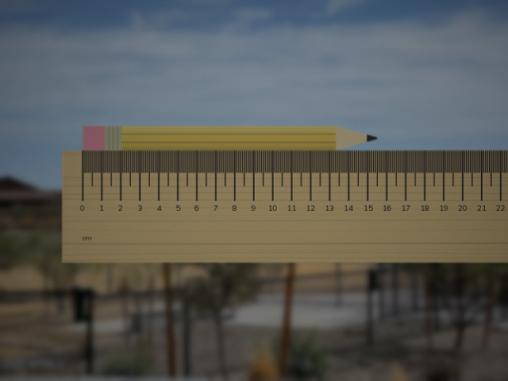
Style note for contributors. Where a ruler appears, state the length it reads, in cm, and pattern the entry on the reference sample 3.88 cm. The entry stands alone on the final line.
15.5 cm
